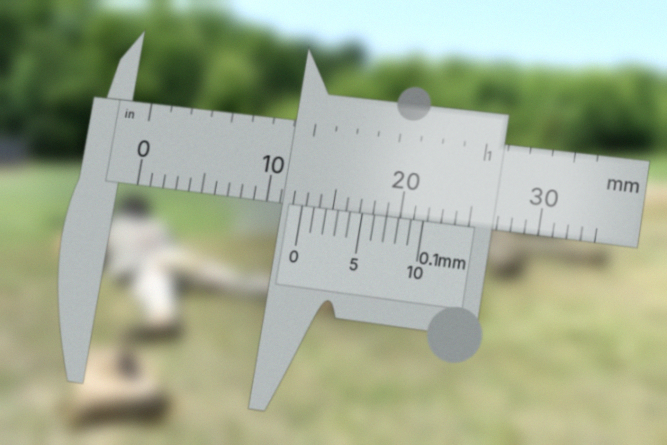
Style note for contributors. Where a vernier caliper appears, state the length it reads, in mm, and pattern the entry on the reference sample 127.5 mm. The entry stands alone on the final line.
12.7 mm
